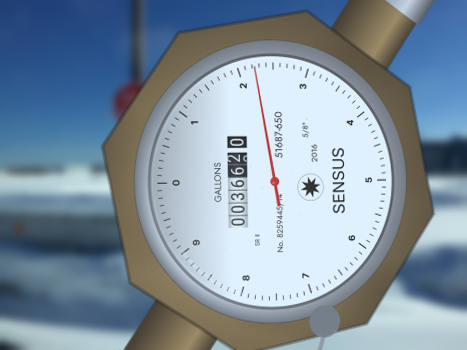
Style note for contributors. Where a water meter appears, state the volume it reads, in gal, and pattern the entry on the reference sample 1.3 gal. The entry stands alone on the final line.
36622.2 gal
